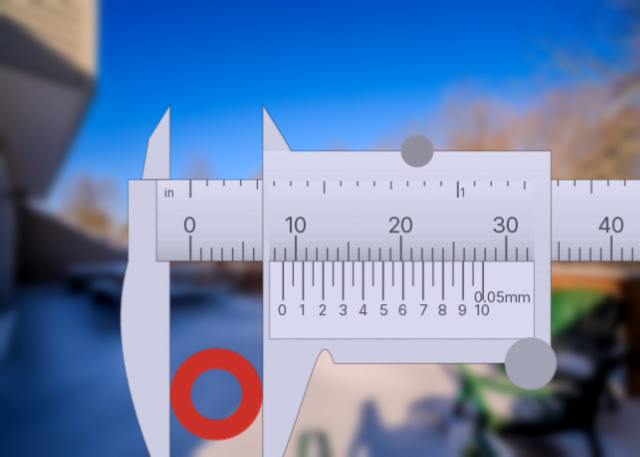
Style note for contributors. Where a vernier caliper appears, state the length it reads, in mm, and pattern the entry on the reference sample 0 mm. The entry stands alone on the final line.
8.8 mm
